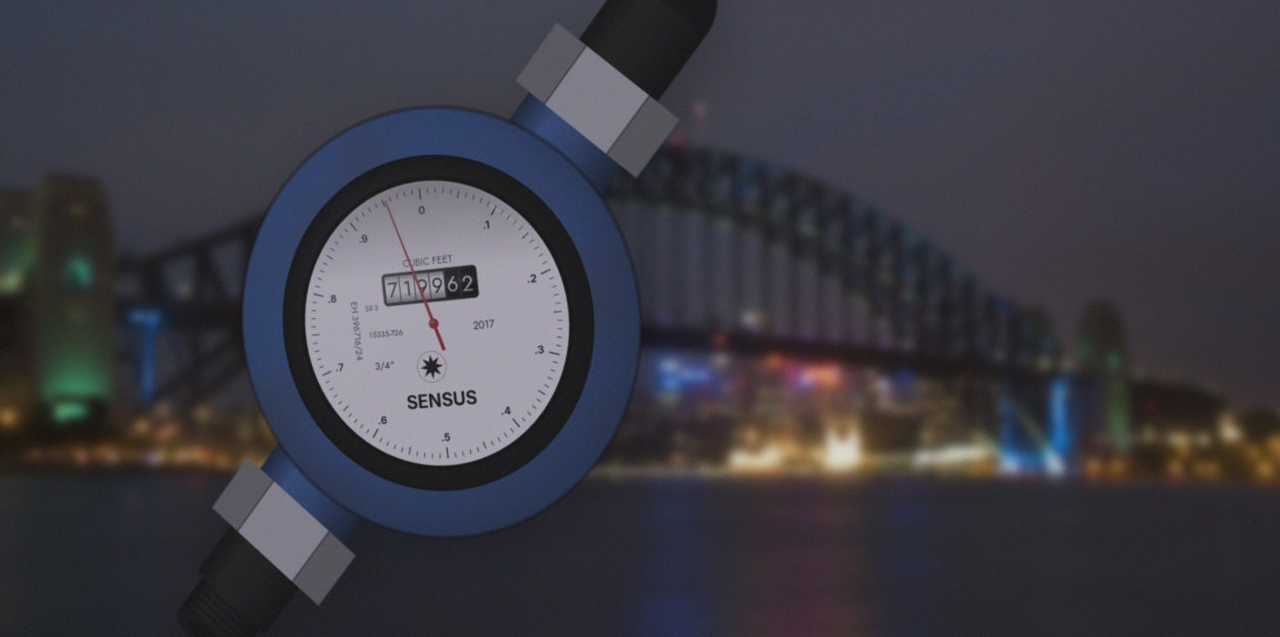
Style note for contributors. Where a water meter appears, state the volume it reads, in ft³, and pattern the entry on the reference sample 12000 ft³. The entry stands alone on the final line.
719961.95 ft³
